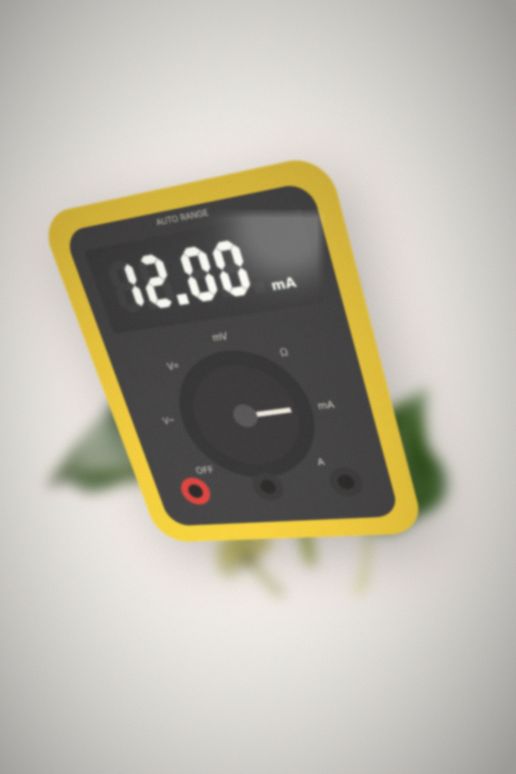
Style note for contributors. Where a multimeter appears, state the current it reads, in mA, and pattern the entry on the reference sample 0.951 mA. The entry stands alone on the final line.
12.00 mA
